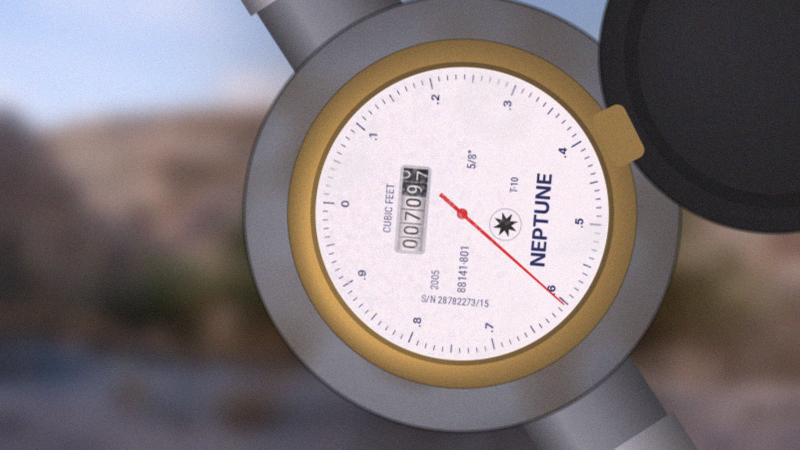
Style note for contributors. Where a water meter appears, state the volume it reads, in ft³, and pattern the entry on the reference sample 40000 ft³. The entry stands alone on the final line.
7096.60 ft³
